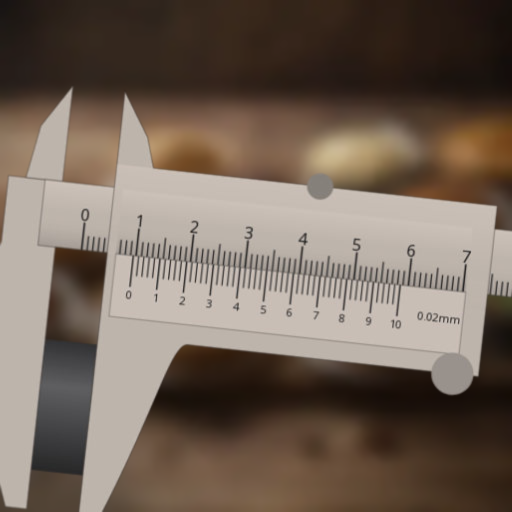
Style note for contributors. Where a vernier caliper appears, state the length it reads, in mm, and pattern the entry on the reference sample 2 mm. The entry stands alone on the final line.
9.5 mm
